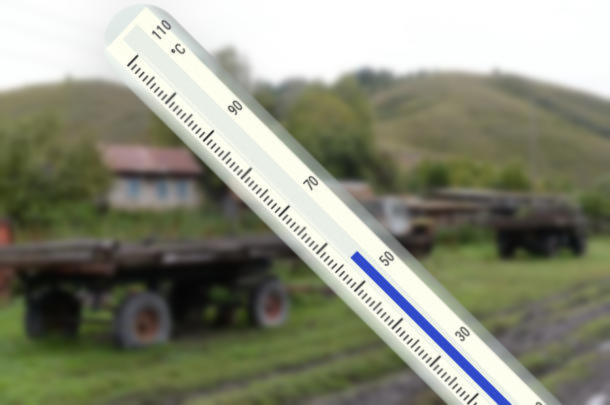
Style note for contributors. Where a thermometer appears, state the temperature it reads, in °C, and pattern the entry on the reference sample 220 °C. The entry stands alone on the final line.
55 °C
